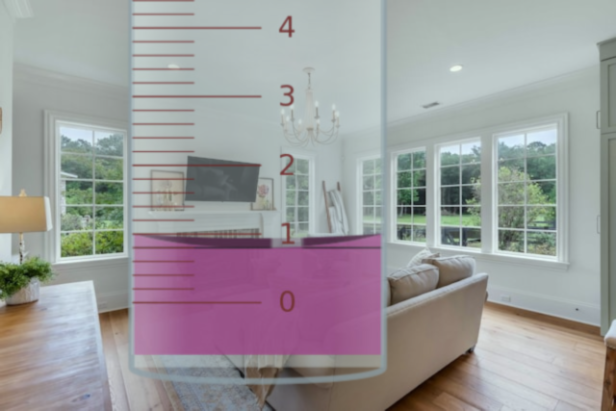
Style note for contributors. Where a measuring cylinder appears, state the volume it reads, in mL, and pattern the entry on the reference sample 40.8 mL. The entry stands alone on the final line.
0.8 mL
